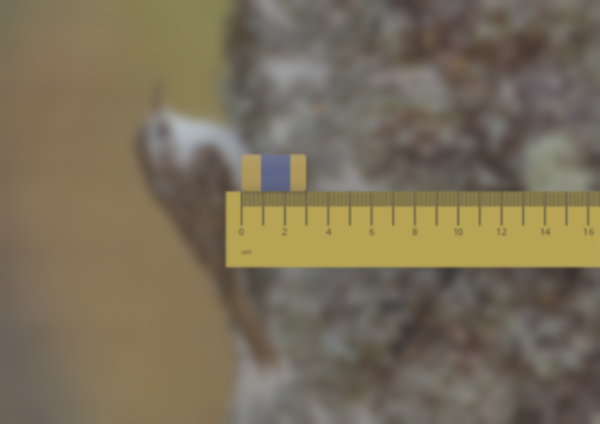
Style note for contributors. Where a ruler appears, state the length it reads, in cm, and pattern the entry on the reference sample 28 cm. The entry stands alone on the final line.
3 cm
